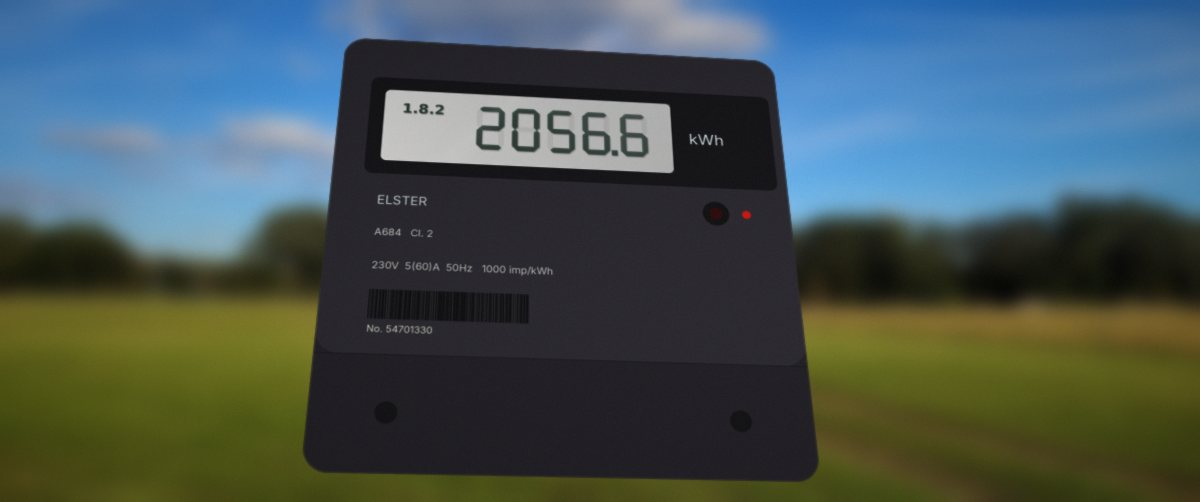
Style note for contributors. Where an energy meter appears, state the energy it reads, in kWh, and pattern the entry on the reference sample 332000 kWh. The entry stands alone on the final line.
2056.6 kWh
